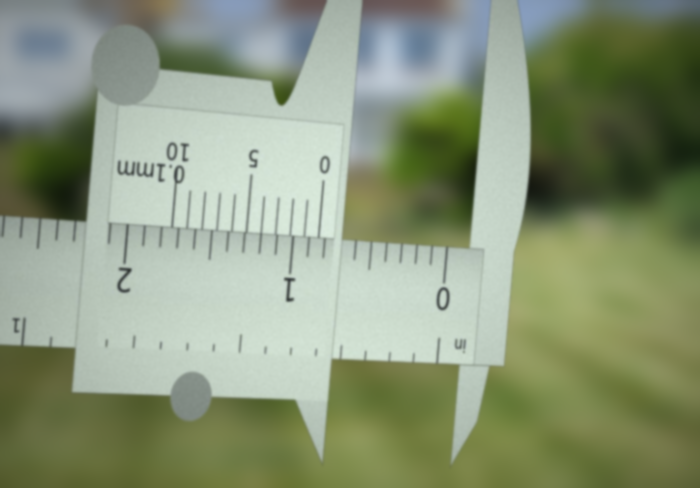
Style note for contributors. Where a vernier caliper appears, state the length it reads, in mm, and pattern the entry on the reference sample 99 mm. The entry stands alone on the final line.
8.4 mm
